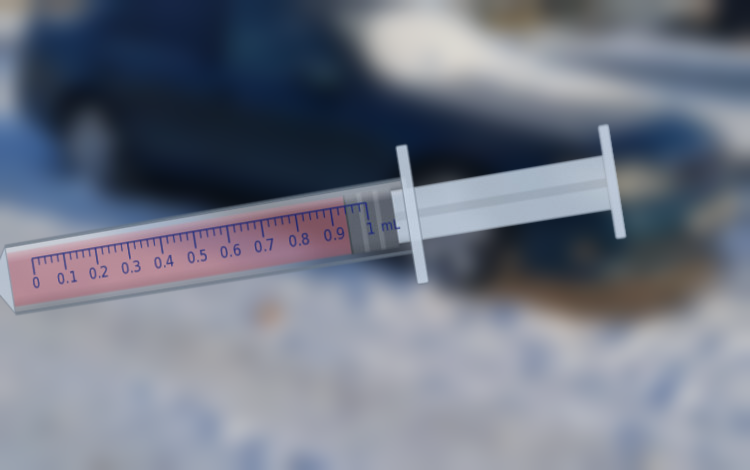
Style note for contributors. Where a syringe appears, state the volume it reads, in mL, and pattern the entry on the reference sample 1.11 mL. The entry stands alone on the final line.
0.94 mL
